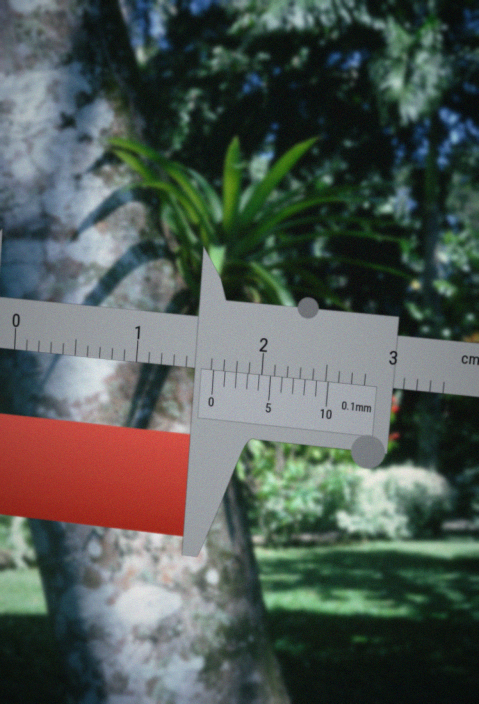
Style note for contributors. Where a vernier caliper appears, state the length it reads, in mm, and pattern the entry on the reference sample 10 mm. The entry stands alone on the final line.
16.2 mm
